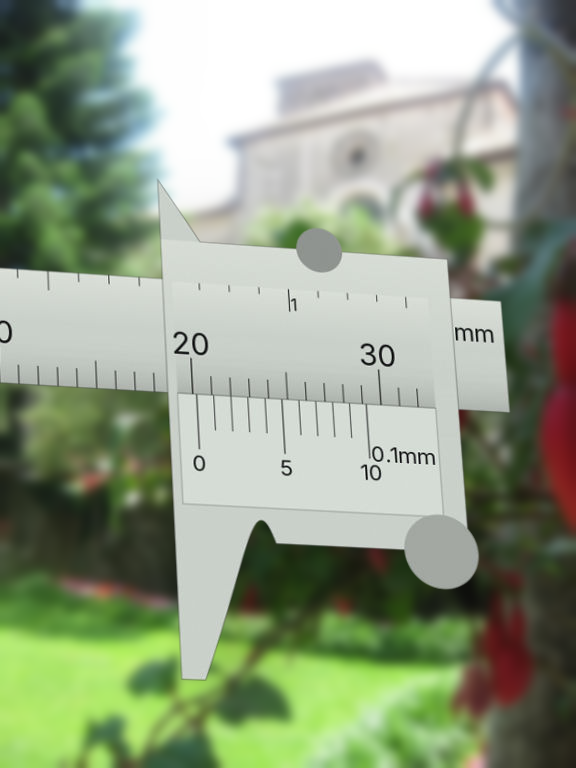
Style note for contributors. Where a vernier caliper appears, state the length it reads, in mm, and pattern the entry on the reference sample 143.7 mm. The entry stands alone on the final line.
20.2 mm
